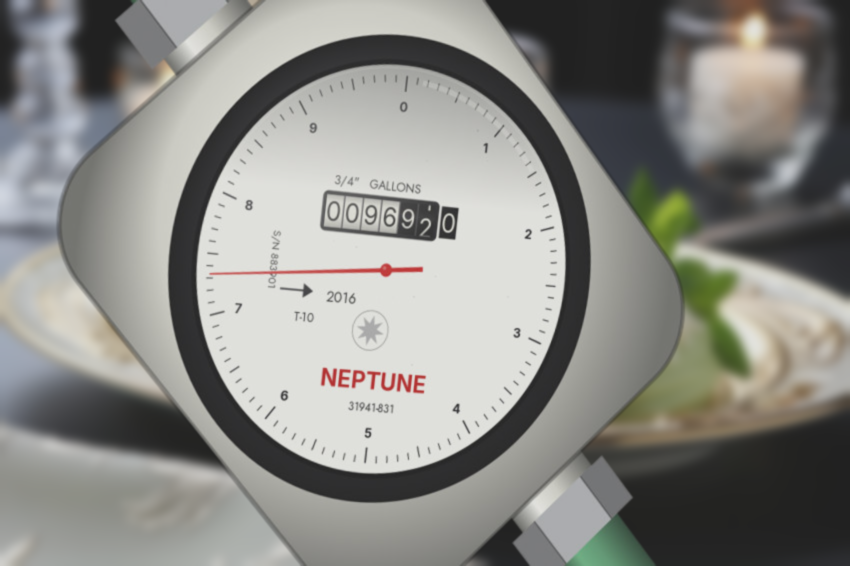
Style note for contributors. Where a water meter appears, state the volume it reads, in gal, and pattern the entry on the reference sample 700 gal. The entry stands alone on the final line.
96917.3 gal
